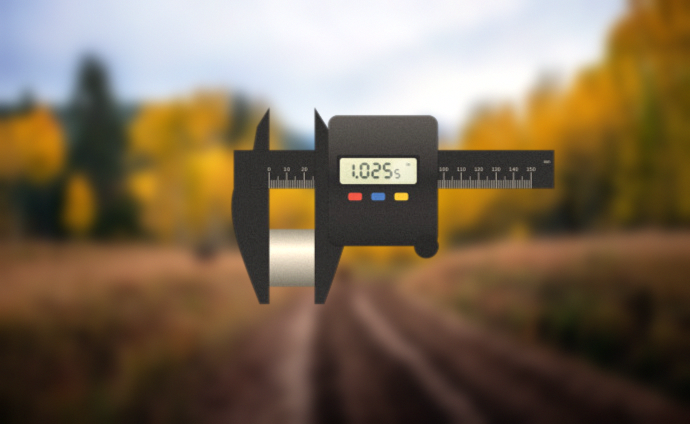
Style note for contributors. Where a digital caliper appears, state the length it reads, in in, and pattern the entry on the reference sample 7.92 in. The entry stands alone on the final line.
1.0255 in
